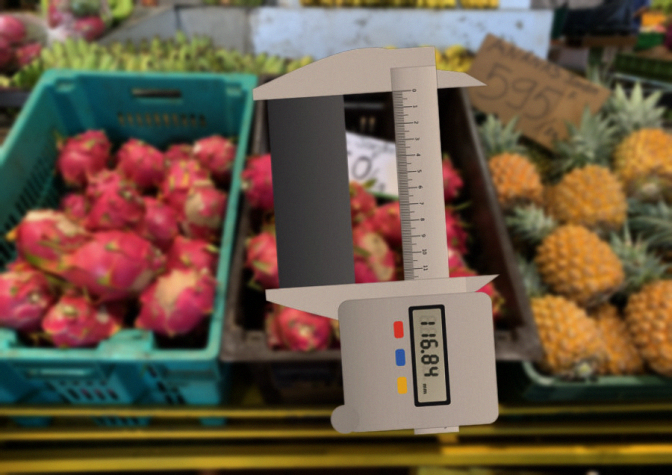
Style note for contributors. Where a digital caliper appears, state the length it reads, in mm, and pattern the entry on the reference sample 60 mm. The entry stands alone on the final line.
116.84 mm
